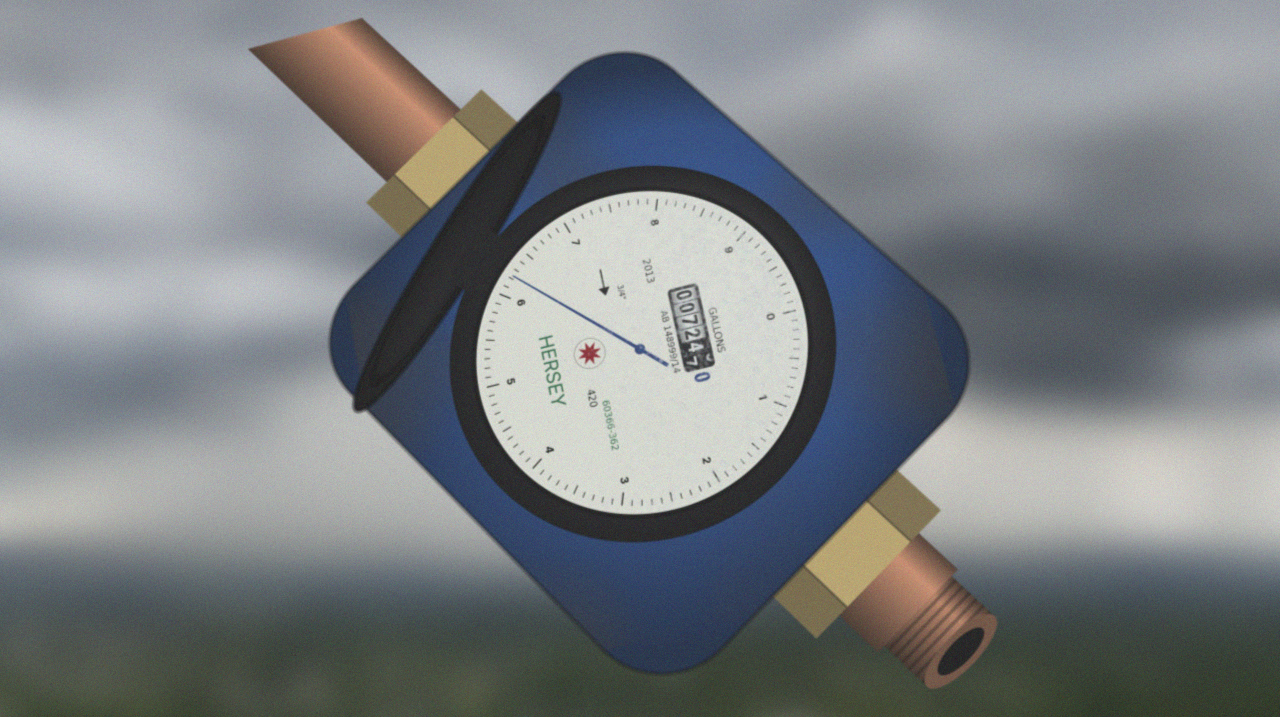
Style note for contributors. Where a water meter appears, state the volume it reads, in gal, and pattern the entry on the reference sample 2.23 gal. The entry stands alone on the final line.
72466.2 gal
